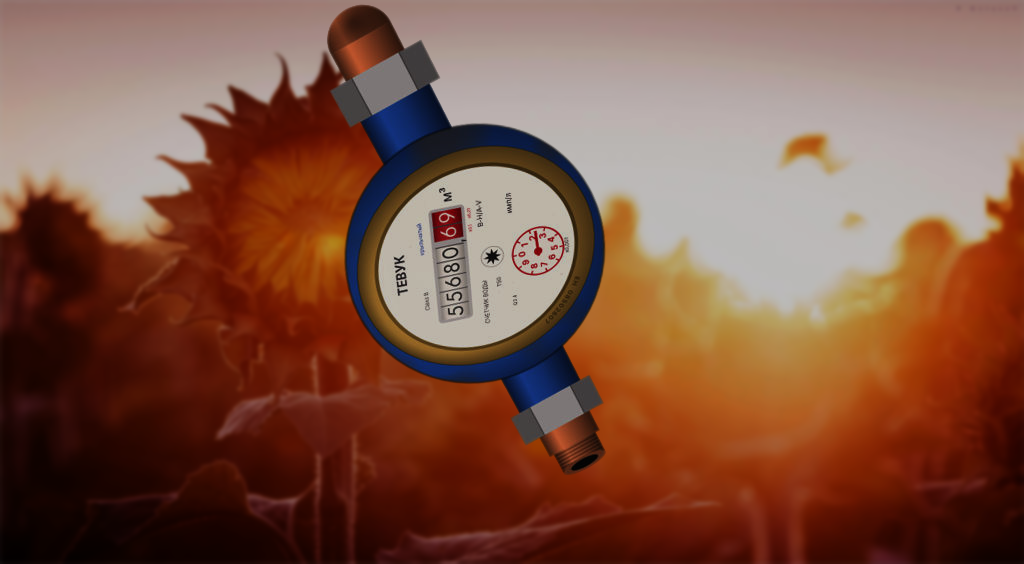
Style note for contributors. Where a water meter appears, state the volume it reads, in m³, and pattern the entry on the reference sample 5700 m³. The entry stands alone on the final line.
55680.692 m³
